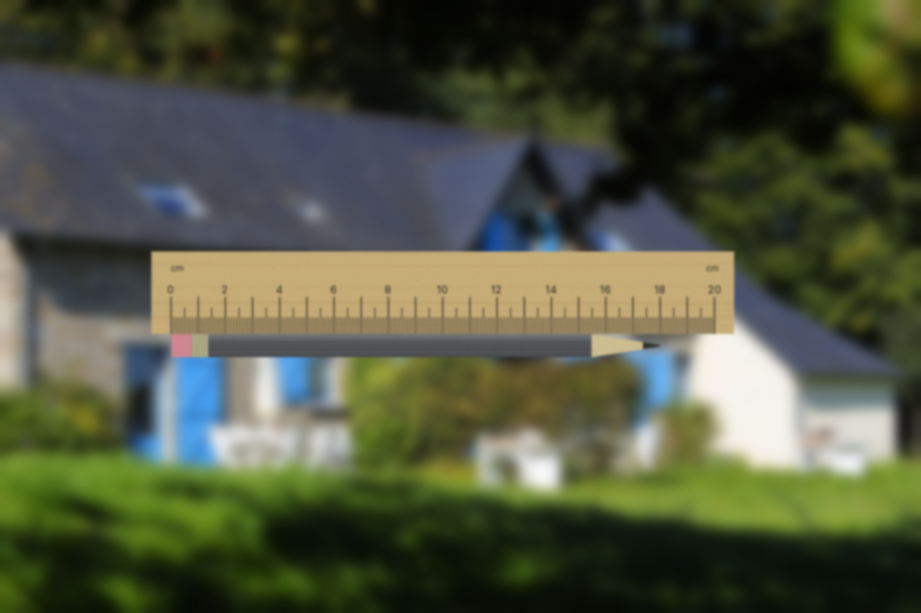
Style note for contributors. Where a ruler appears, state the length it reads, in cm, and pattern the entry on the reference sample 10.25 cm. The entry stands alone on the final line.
18 cm
